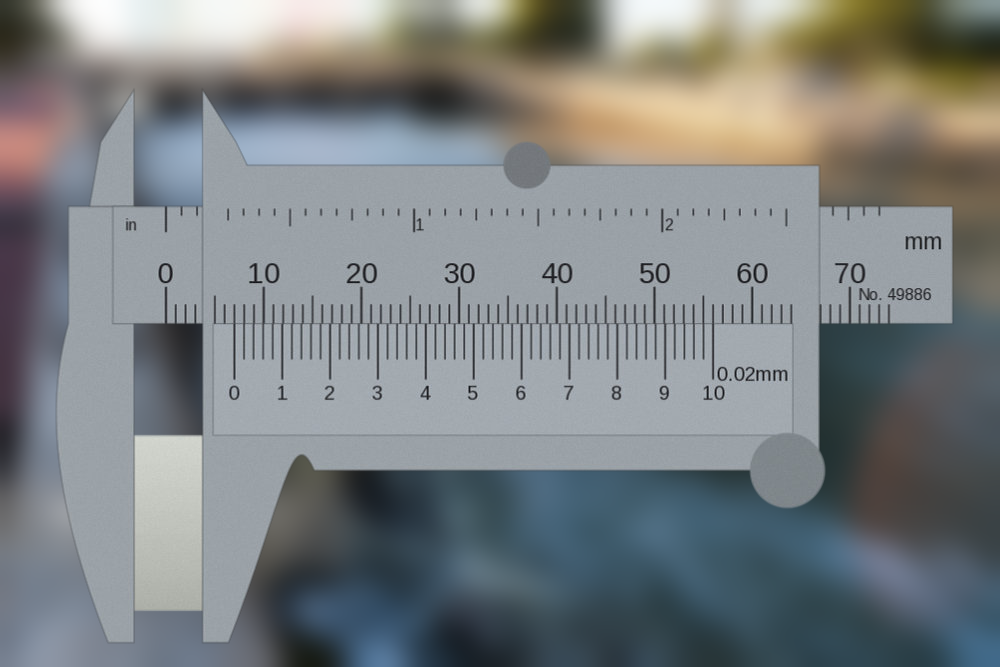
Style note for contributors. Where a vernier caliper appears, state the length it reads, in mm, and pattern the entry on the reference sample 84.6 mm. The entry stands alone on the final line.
7.0 mm
